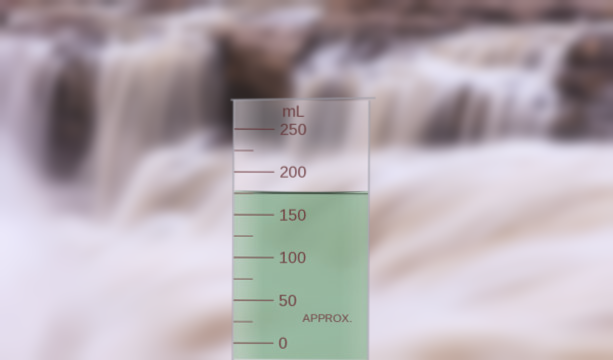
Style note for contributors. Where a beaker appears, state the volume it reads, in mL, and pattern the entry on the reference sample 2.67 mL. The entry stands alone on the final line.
175 mL
